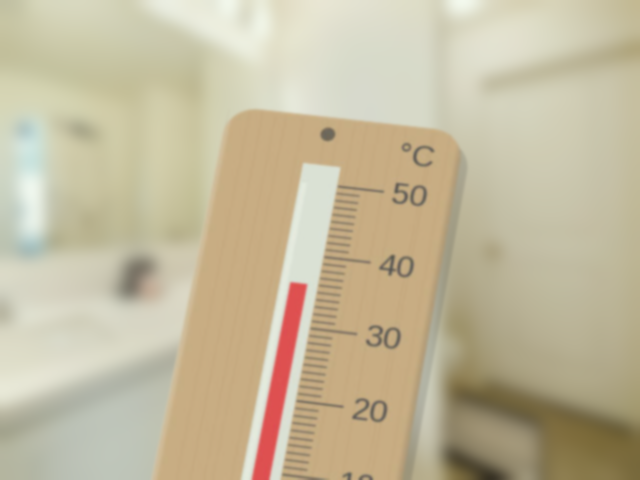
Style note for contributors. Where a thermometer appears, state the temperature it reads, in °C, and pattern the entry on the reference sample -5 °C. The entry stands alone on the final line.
36 °C
